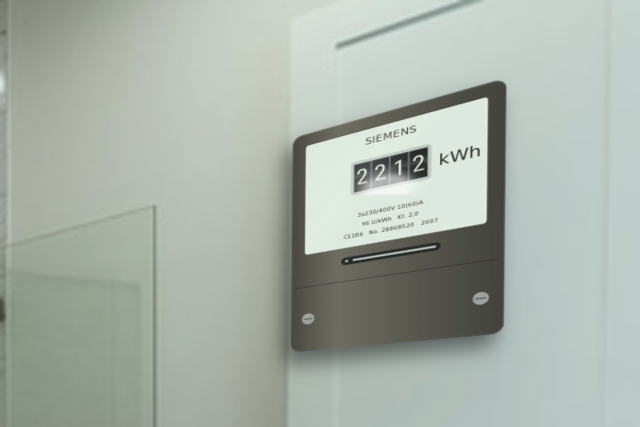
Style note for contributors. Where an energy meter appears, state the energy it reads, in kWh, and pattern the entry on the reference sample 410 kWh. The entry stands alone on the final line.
2212 kWh
